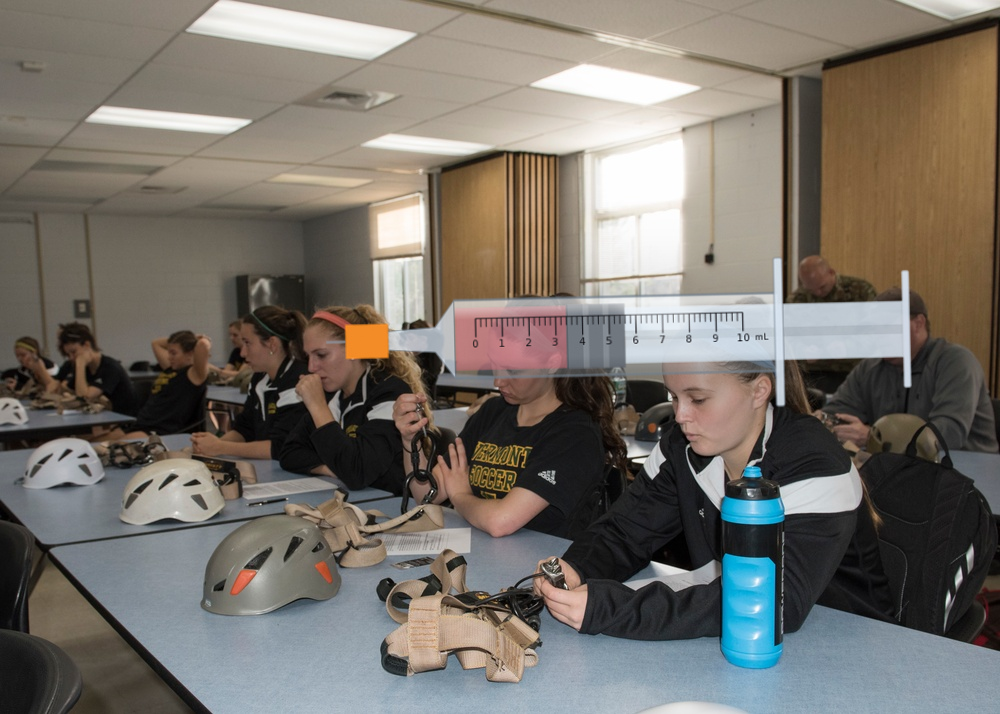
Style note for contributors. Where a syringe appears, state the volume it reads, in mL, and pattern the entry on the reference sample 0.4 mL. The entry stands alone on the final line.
3.4 mL
